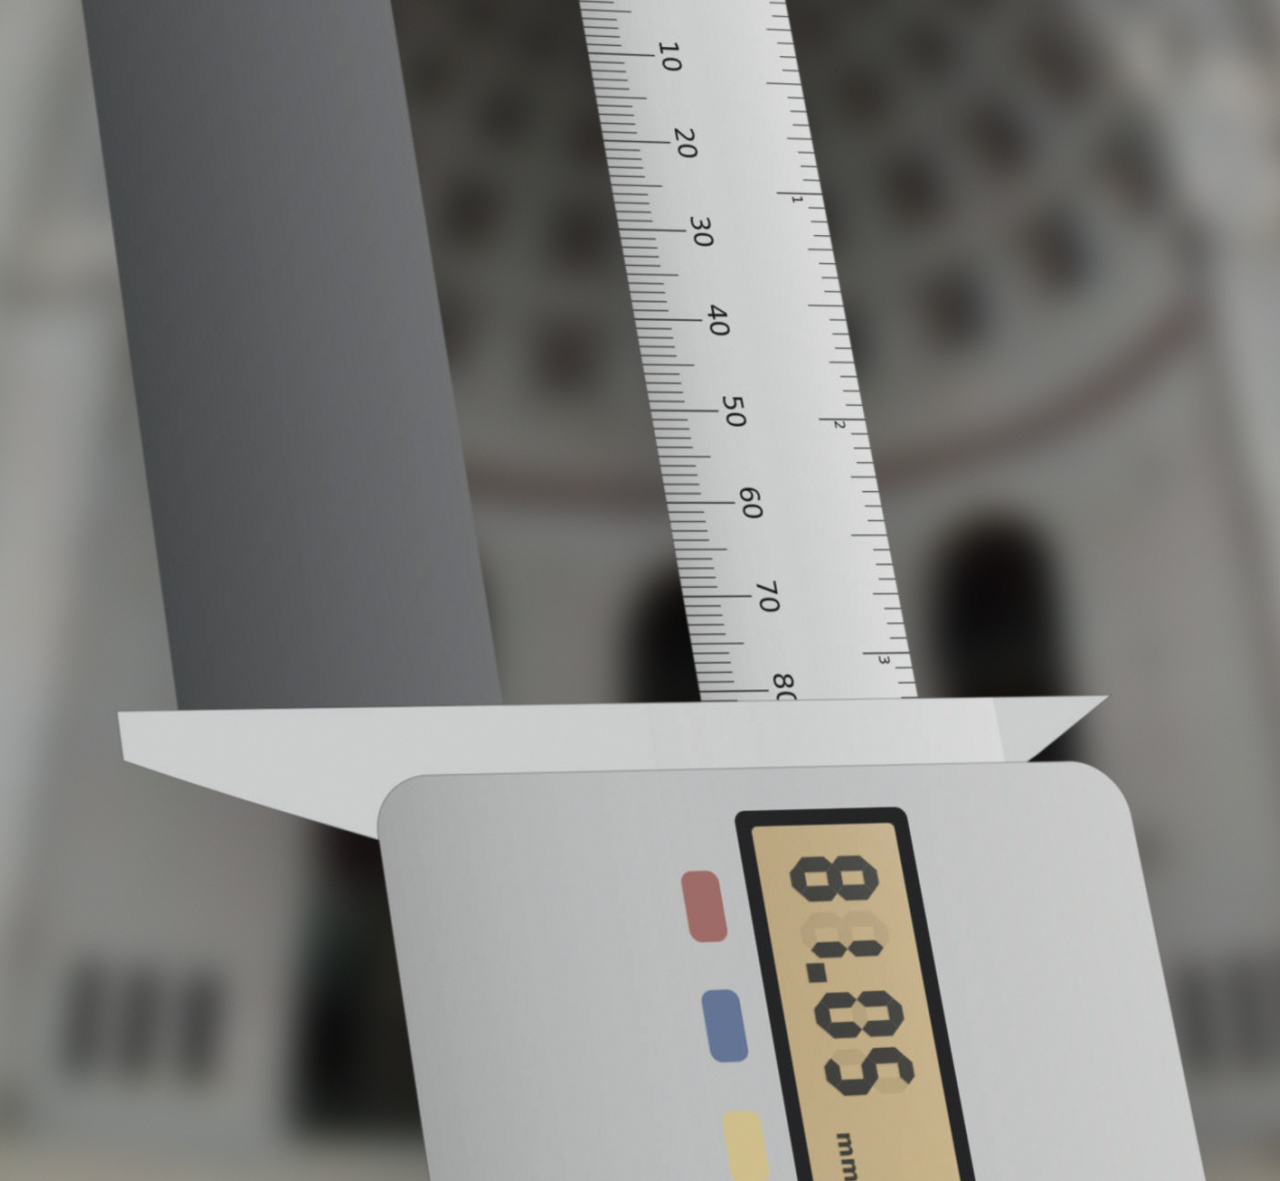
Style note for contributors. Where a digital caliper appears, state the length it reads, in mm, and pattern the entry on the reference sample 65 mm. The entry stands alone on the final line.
81.05 mm
